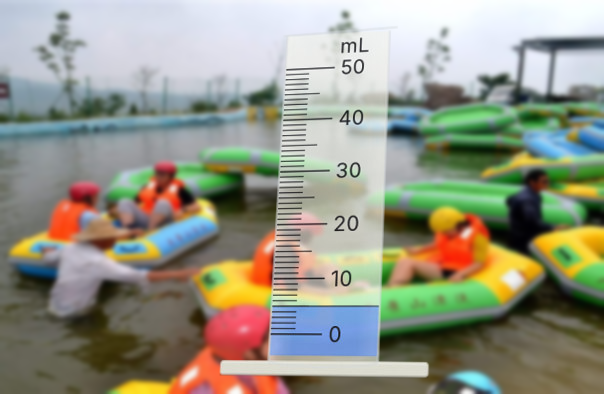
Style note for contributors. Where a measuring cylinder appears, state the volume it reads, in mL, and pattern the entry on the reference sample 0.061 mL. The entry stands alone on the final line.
5 mL
